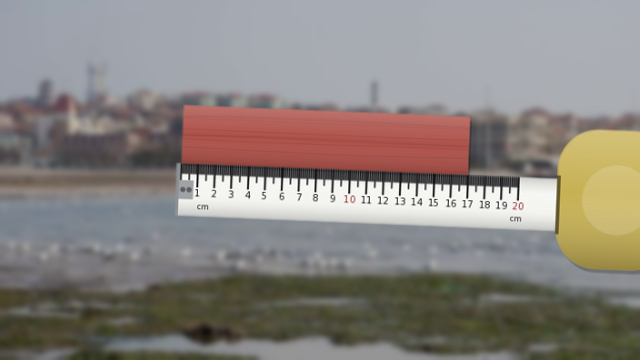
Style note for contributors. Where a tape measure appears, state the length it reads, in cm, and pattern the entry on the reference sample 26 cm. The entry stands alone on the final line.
17 cm
